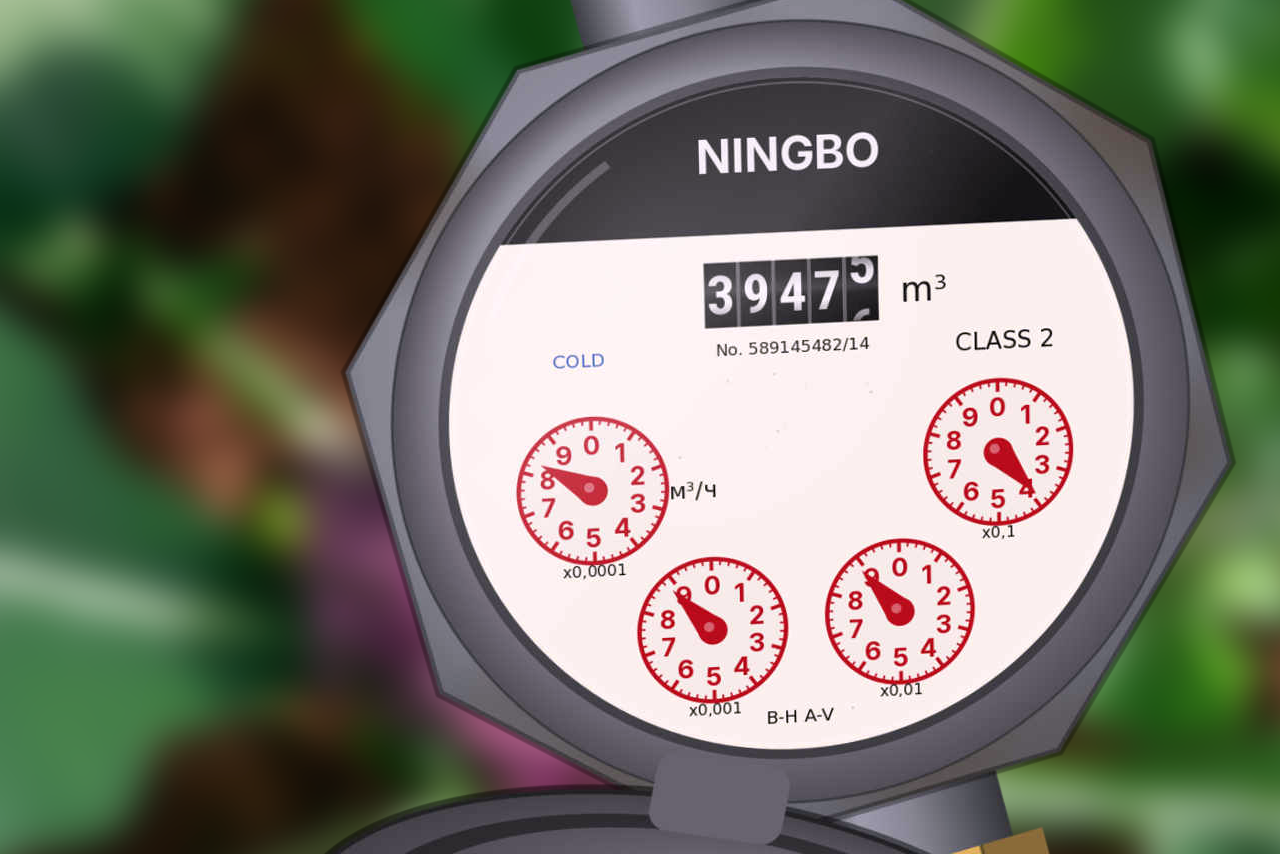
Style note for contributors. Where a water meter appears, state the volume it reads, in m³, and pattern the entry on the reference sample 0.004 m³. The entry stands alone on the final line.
39475.3888 m³
